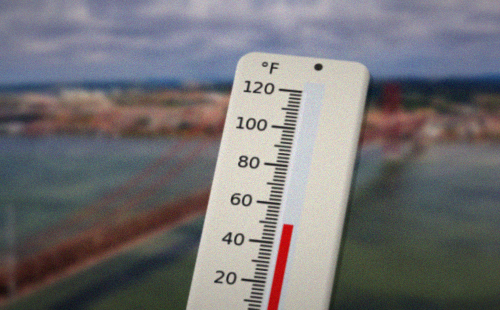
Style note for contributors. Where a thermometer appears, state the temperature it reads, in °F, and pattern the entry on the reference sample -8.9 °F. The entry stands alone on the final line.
50 °F
